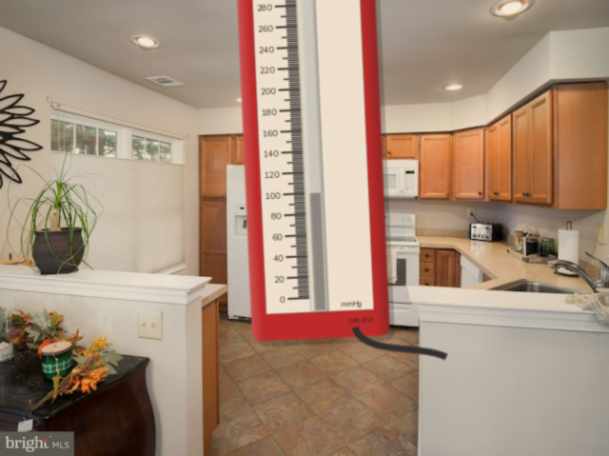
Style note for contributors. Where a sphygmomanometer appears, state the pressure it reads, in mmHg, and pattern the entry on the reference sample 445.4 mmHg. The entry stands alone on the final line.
100 mmHg
